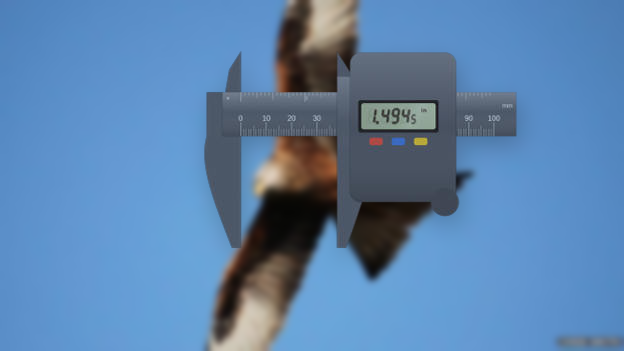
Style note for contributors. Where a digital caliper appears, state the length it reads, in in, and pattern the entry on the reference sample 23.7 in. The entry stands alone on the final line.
1.4945 in
